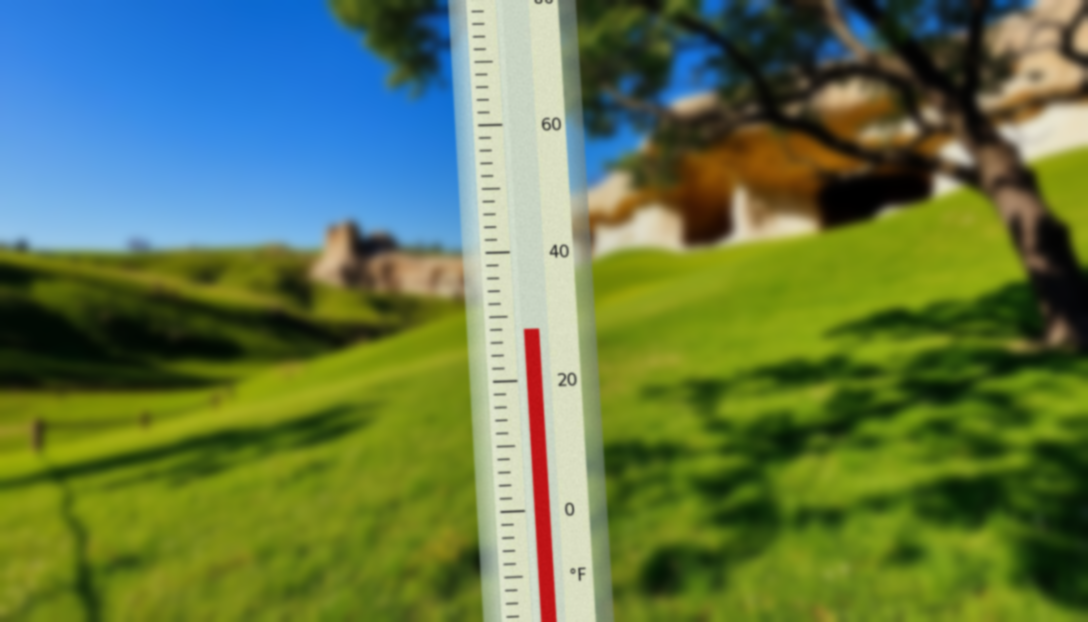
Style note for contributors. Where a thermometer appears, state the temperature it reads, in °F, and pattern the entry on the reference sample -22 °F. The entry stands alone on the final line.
28 °F
